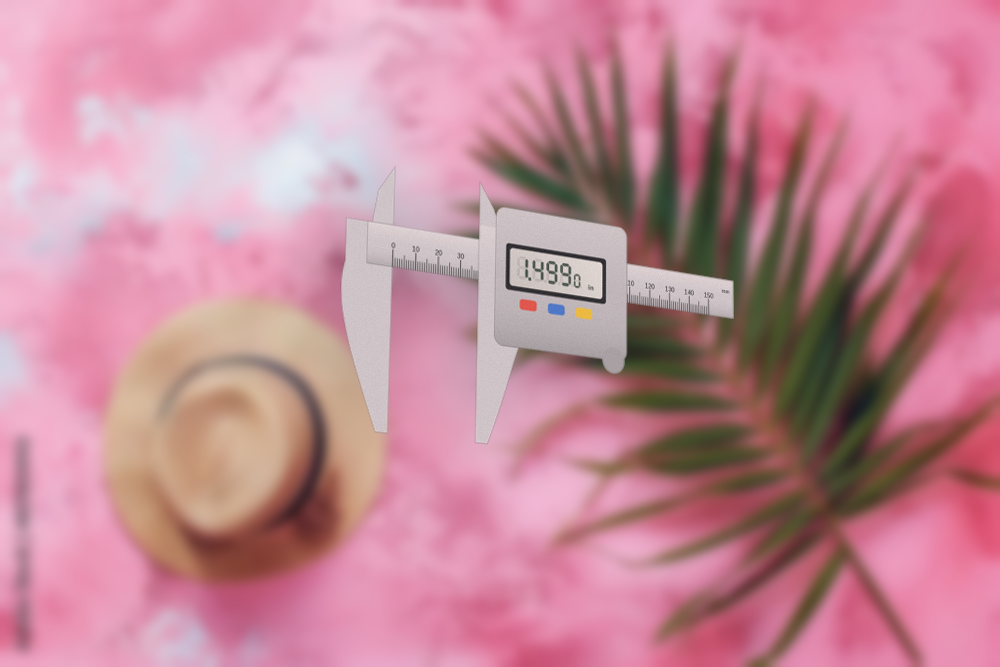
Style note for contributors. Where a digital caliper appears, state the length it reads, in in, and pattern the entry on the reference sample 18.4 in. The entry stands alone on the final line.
1.4990 in
